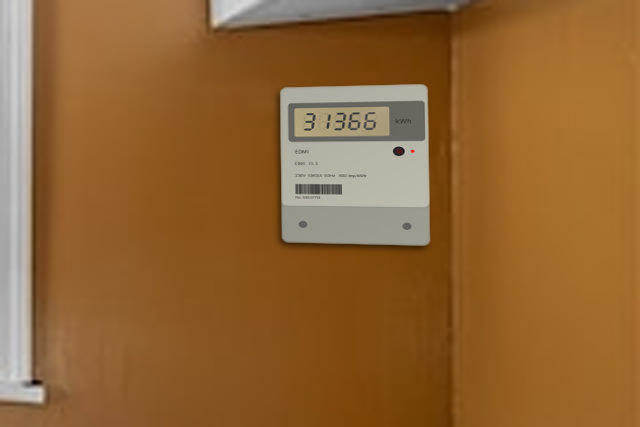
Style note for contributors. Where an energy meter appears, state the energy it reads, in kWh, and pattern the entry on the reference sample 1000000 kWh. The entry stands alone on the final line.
31366 kWh
